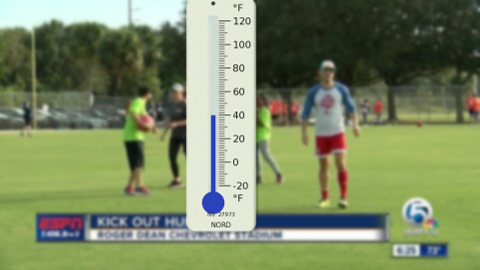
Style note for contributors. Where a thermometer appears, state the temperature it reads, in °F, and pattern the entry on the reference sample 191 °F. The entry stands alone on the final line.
40 °F
